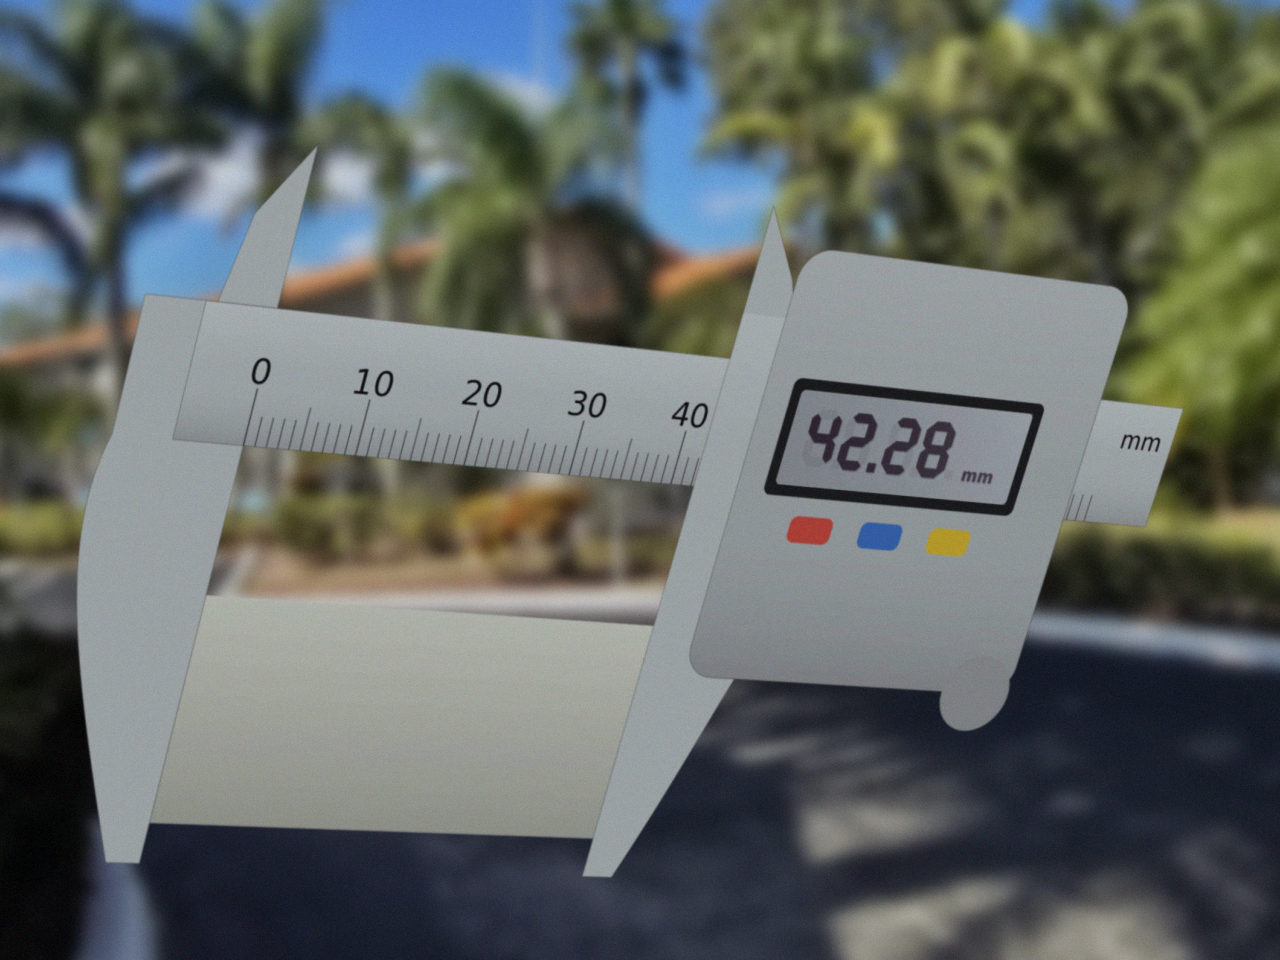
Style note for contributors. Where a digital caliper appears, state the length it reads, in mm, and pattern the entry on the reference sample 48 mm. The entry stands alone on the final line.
42.28 mm
